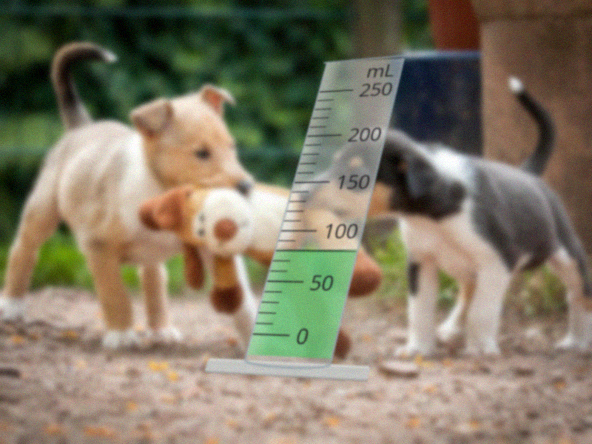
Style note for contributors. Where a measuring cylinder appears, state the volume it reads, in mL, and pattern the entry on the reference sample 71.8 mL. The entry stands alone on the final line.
80 mL
